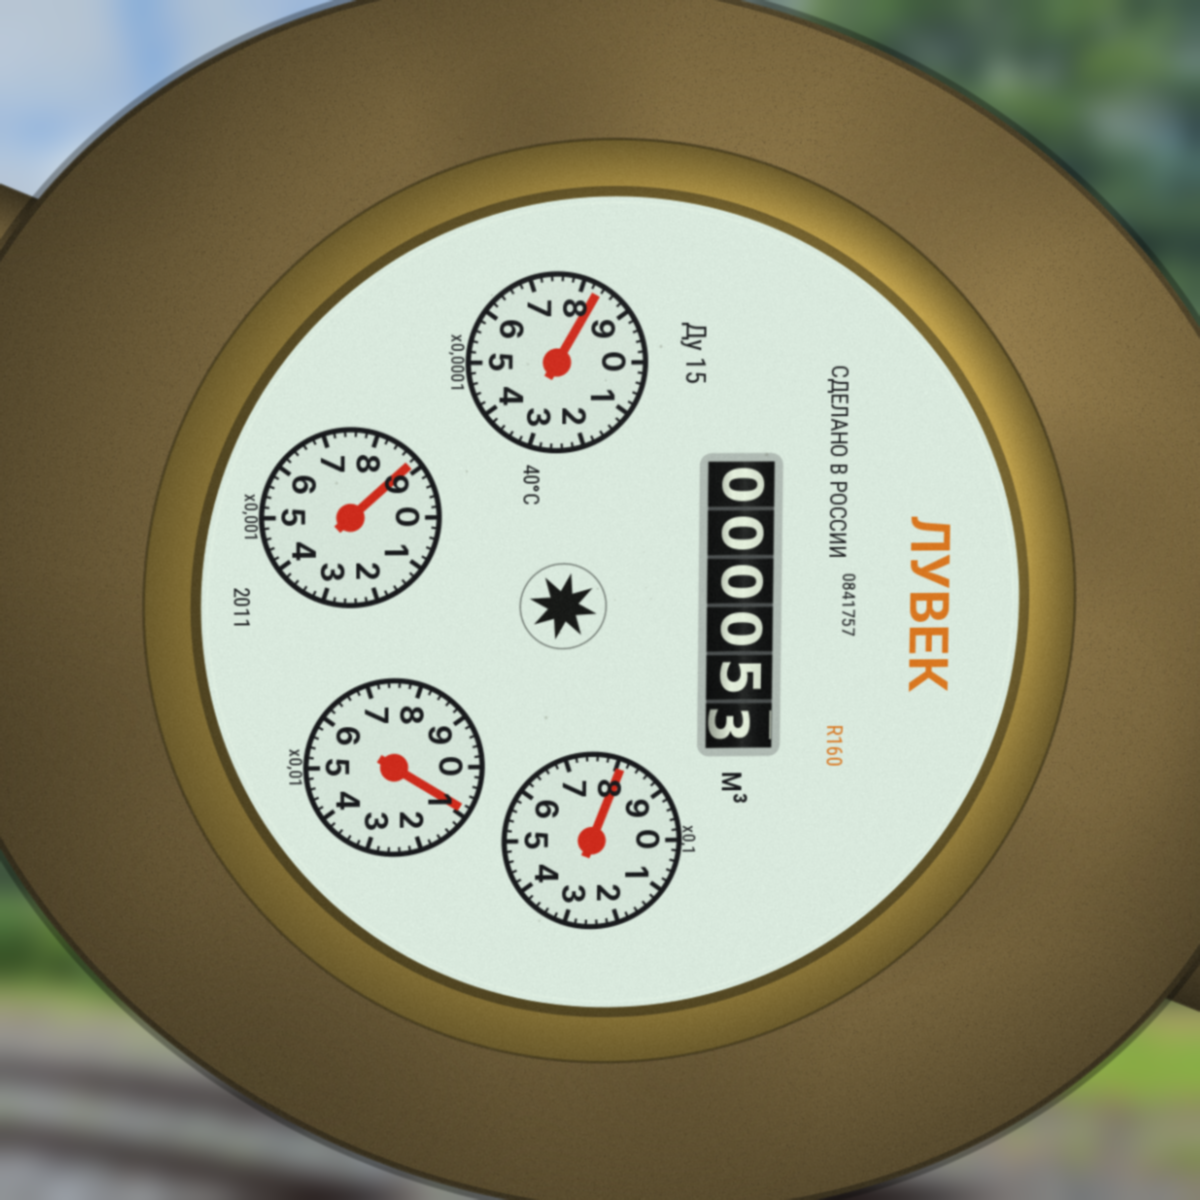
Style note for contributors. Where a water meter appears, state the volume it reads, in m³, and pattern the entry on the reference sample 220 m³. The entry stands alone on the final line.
52.8088 m³
